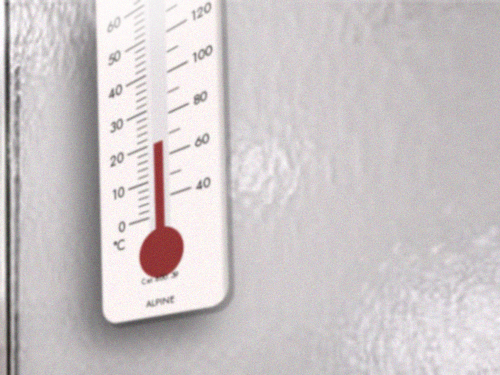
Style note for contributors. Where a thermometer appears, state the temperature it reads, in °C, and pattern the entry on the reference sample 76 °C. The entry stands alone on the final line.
20 °C
